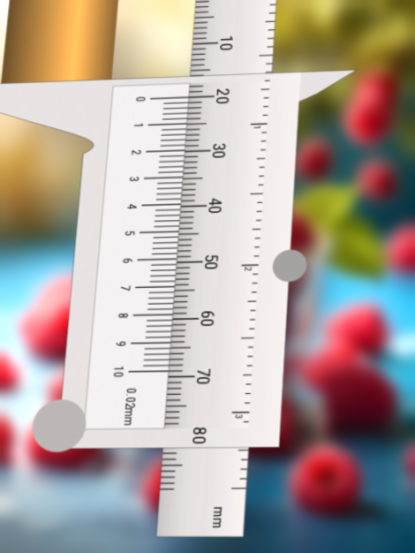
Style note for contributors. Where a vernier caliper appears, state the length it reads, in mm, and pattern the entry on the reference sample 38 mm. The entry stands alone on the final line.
20.0 mm
